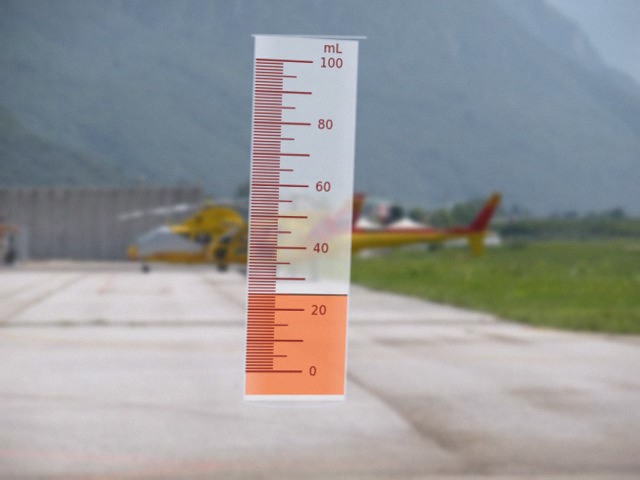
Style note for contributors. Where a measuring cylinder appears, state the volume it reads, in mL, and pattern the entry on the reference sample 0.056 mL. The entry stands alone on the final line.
25 mL
